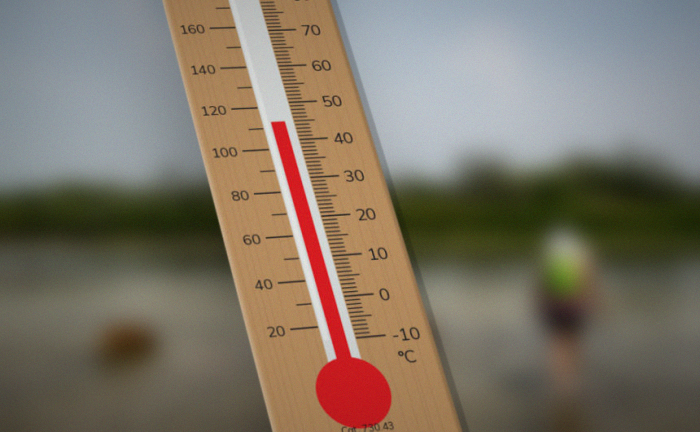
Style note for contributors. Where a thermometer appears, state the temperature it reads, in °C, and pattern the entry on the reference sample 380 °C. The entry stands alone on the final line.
45 °C
